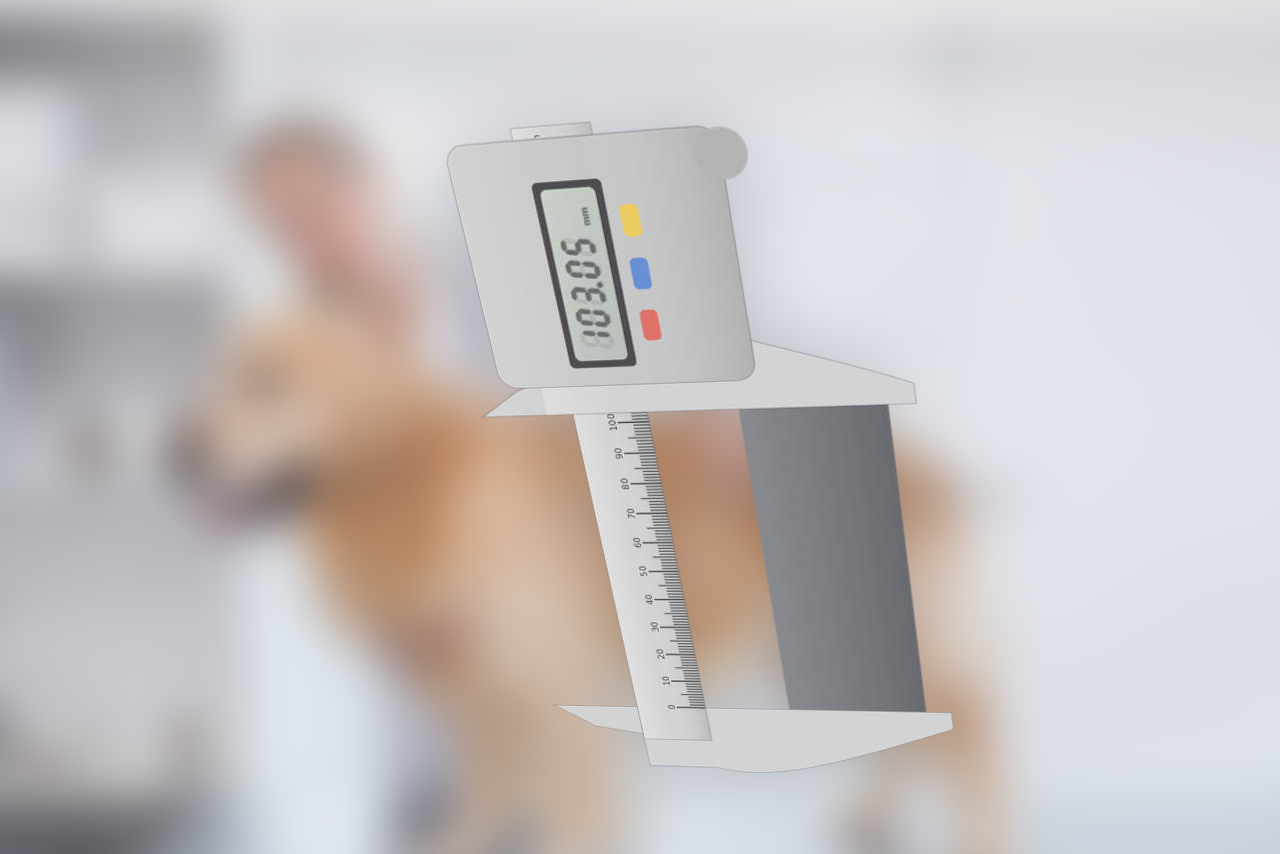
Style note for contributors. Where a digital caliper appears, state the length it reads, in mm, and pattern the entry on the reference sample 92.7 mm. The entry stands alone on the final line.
103.05 mm
